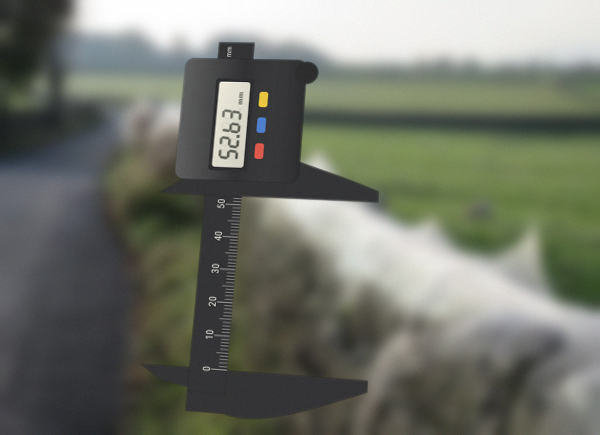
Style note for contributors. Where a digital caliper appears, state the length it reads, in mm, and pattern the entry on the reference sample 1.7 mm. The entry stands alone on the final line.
52.63 mm
